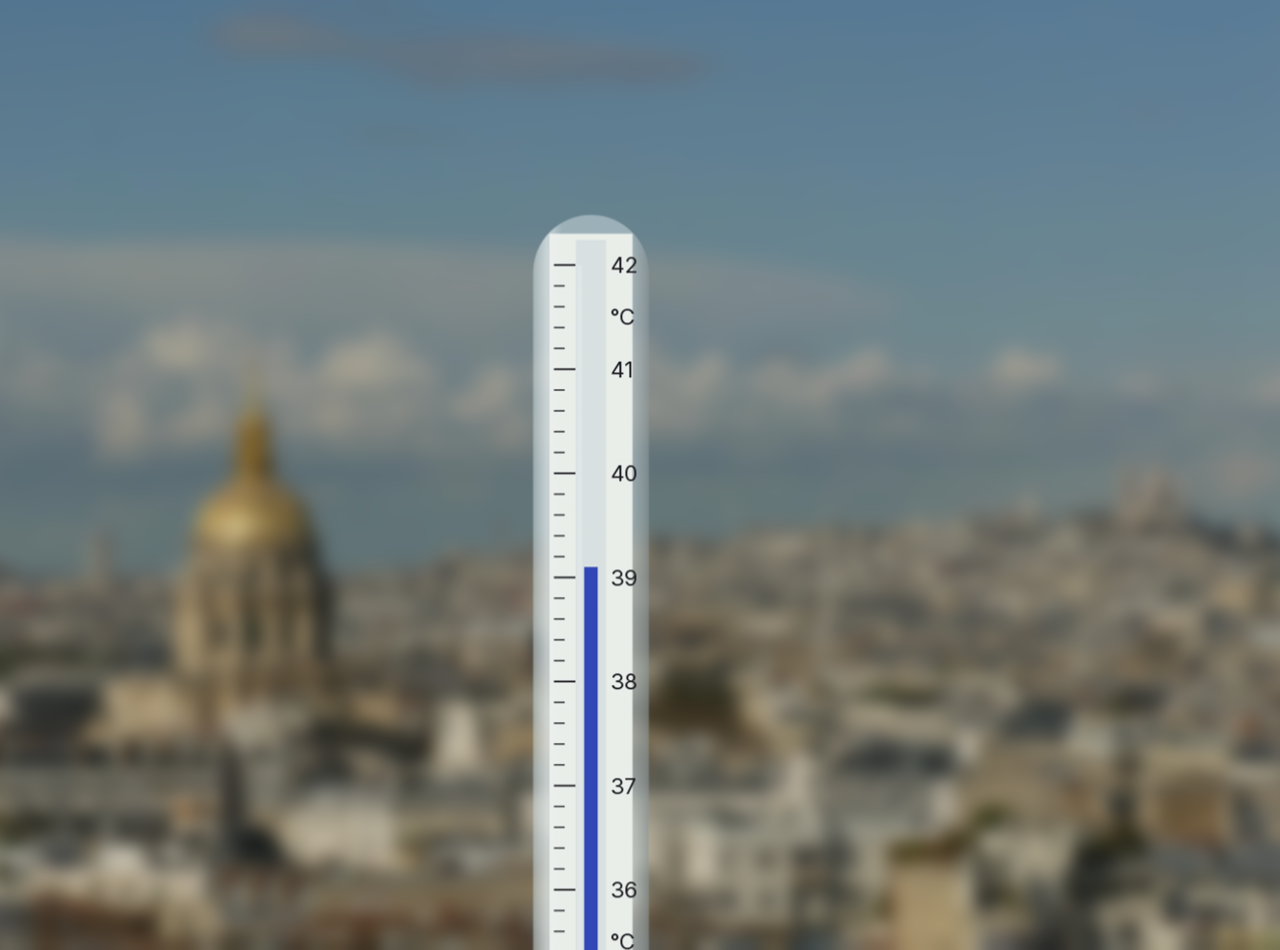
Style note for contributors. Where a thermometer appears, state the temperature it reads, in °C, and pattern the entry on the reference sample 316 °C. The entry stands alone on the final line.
39.1 °C
